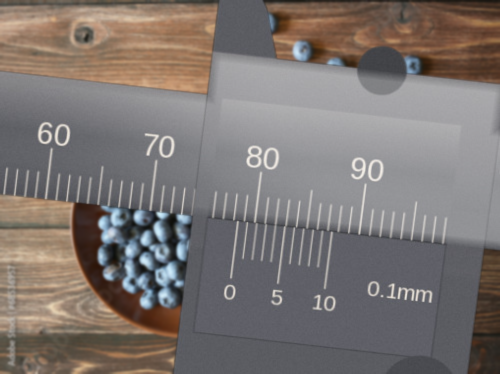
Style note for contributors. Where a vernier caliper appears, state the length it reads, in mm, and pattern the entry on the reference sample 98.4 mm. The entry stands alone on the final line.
78.4 mm
